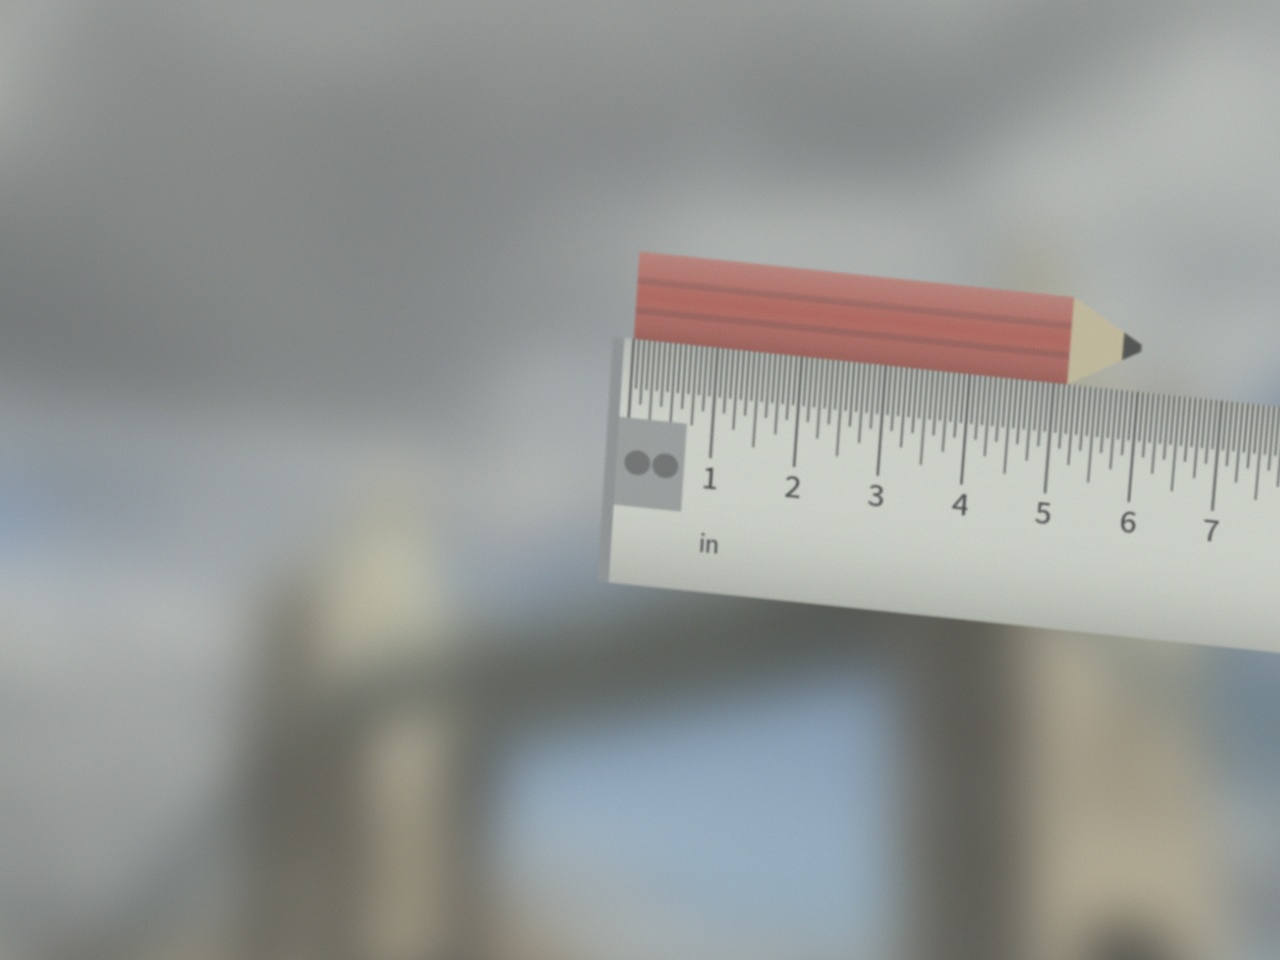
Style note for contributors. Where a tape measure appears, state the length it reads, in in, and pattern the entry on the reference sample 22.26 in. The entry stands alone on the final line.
6 in
